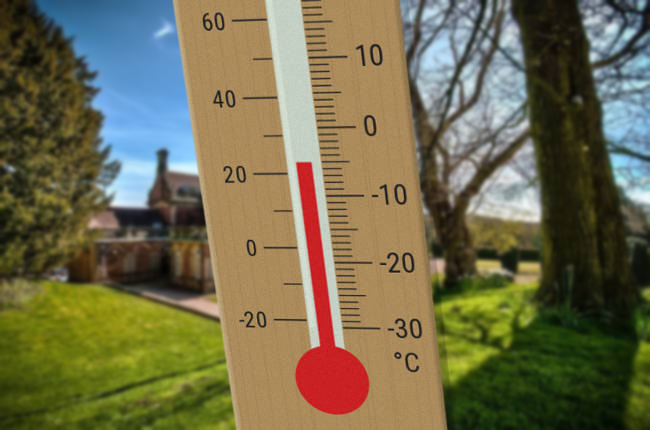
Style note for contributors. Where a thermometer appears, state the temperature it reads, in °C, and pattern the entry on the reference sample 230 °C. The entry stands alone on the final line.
-5 °C
